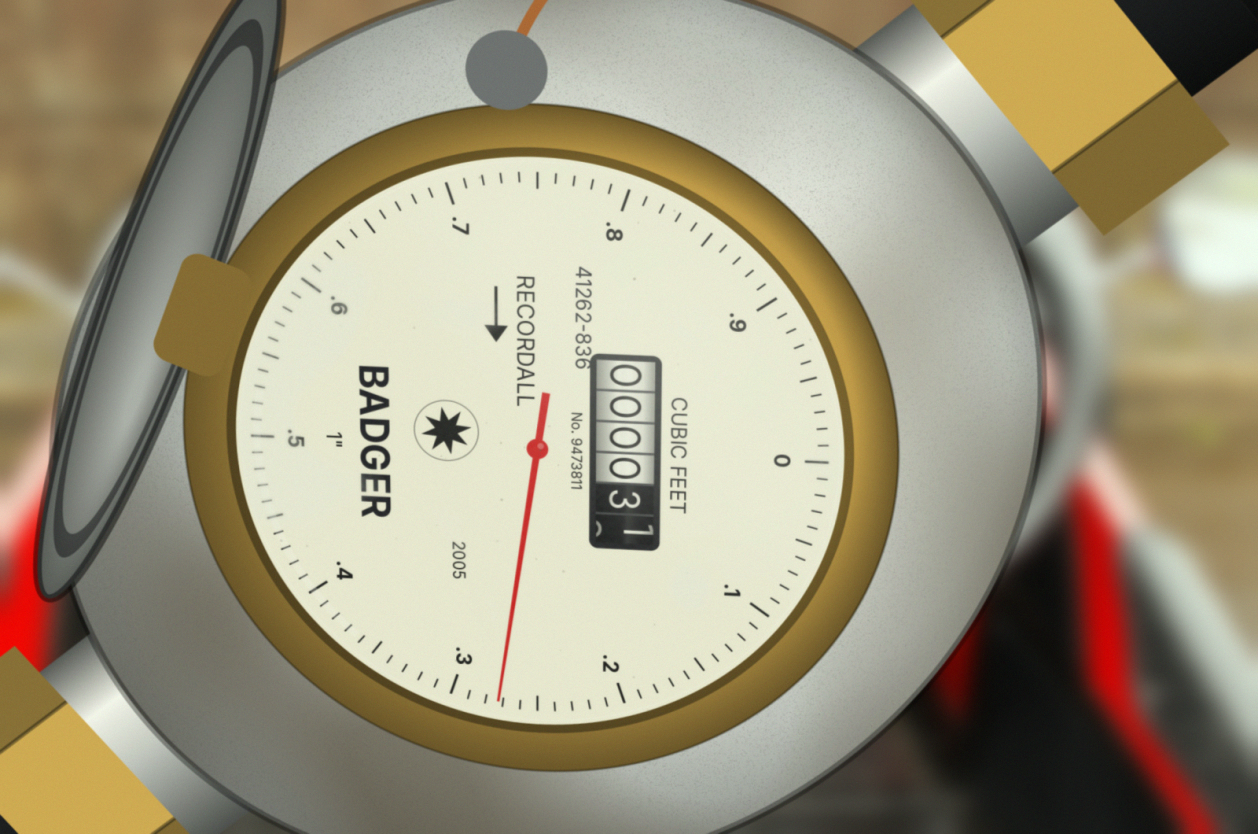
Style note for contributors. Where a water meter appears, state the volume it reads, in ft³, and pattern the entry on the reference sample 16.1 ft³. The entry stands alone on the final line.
31.27 ft³
